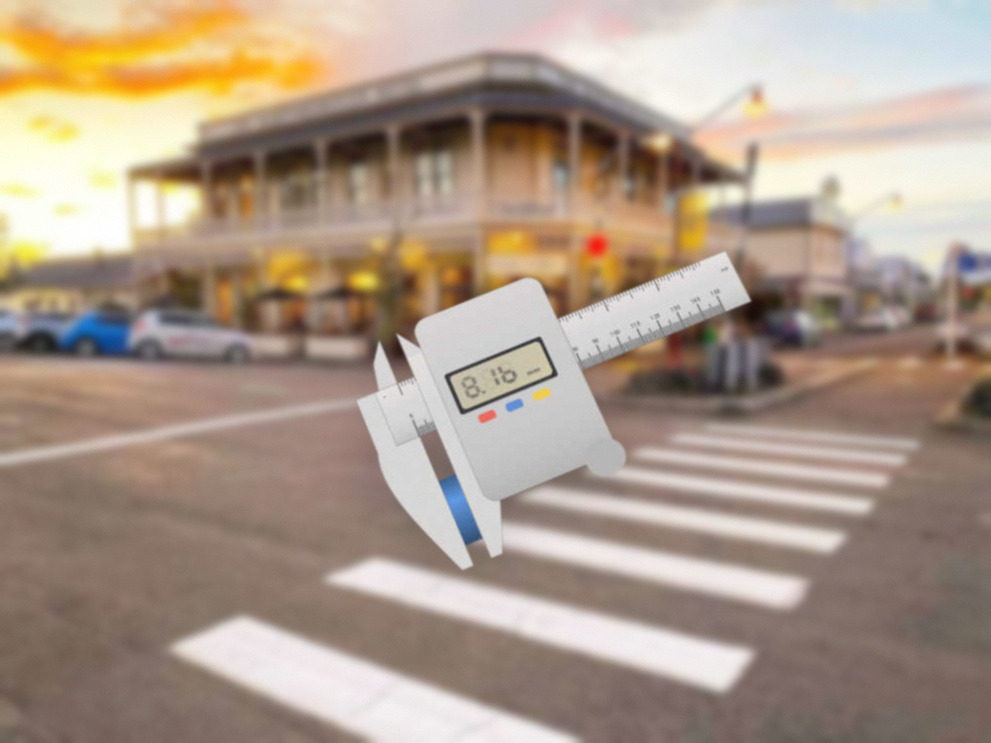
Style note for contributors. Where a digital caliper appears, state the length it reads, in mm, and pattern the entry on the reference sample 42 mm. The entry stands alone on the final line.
8.16 mm
